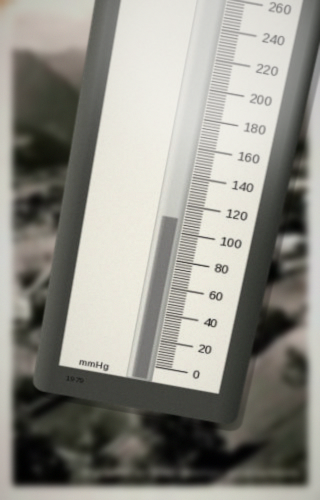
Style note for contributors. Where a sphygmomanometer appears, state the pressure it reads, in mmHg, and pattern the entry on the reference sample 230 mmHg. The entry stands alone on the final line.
110 mmHg
